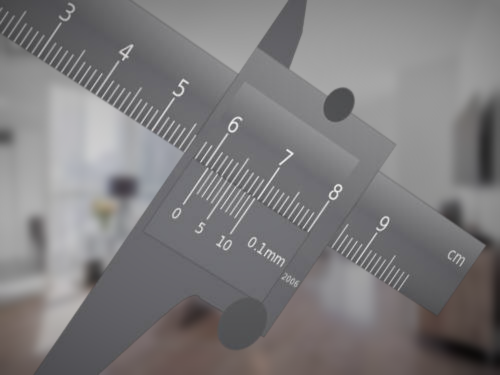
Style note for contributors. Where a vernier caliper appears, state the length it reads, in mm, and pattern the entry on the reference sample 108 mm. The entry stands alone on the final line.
60.5 mm
